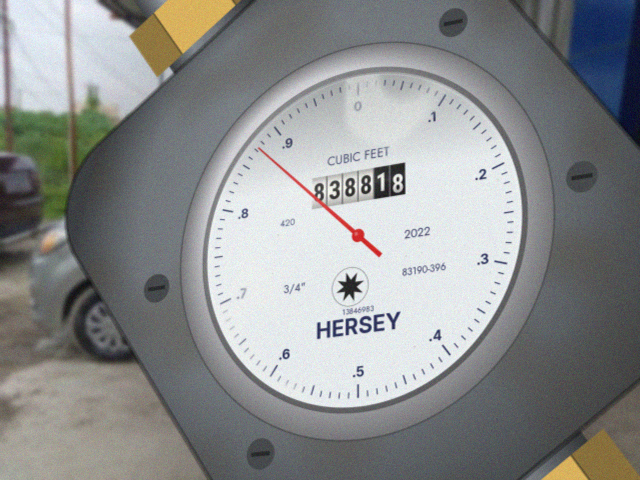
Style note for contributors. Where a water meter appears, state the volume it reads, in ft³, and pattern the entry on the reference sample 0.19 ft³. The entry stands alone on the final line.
838817.87 ft³
